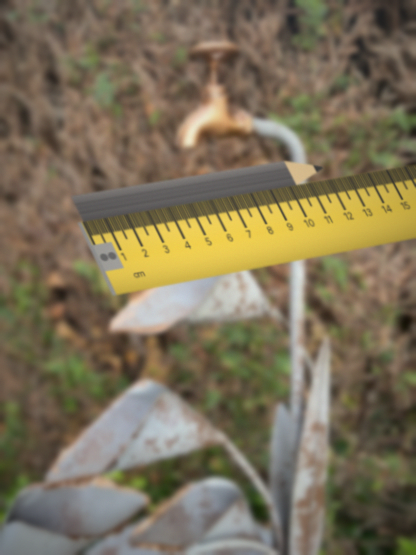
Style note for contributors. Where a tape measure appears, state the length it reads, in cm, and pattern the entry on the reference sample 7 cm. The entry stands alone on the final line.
12 cm
